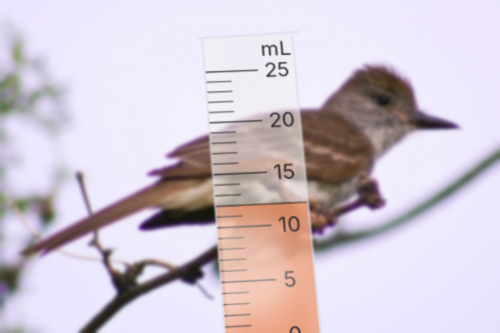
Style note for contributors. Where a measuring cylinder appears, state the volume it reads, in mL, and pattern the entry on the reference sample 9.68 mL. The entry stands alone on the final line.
12 mL
